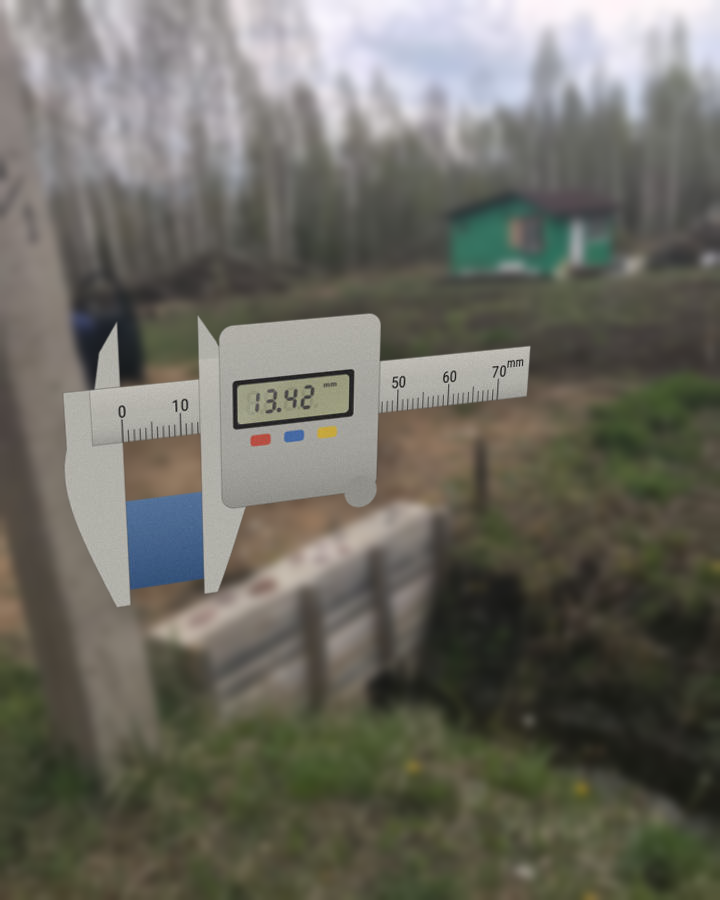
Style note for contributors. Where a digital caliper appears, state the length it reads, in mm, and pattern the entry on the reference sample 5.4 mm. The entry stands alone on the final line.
13.42 mm
